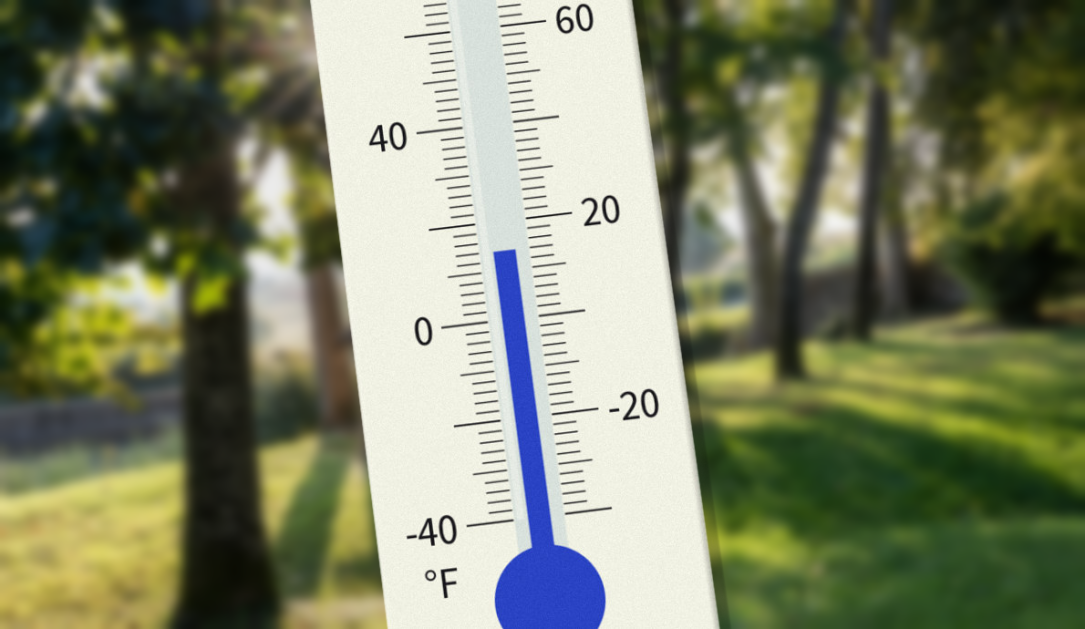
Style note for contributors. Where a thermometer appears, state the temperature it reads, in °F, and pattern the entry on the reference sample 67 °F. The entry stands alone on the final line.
14 °F
